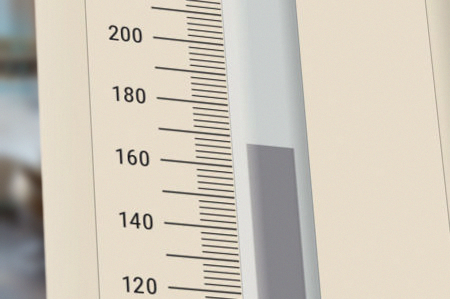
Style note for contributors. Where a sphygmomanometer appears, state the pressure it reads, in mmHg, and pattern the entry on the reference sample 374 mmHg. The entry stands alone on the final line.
168 mmHg
